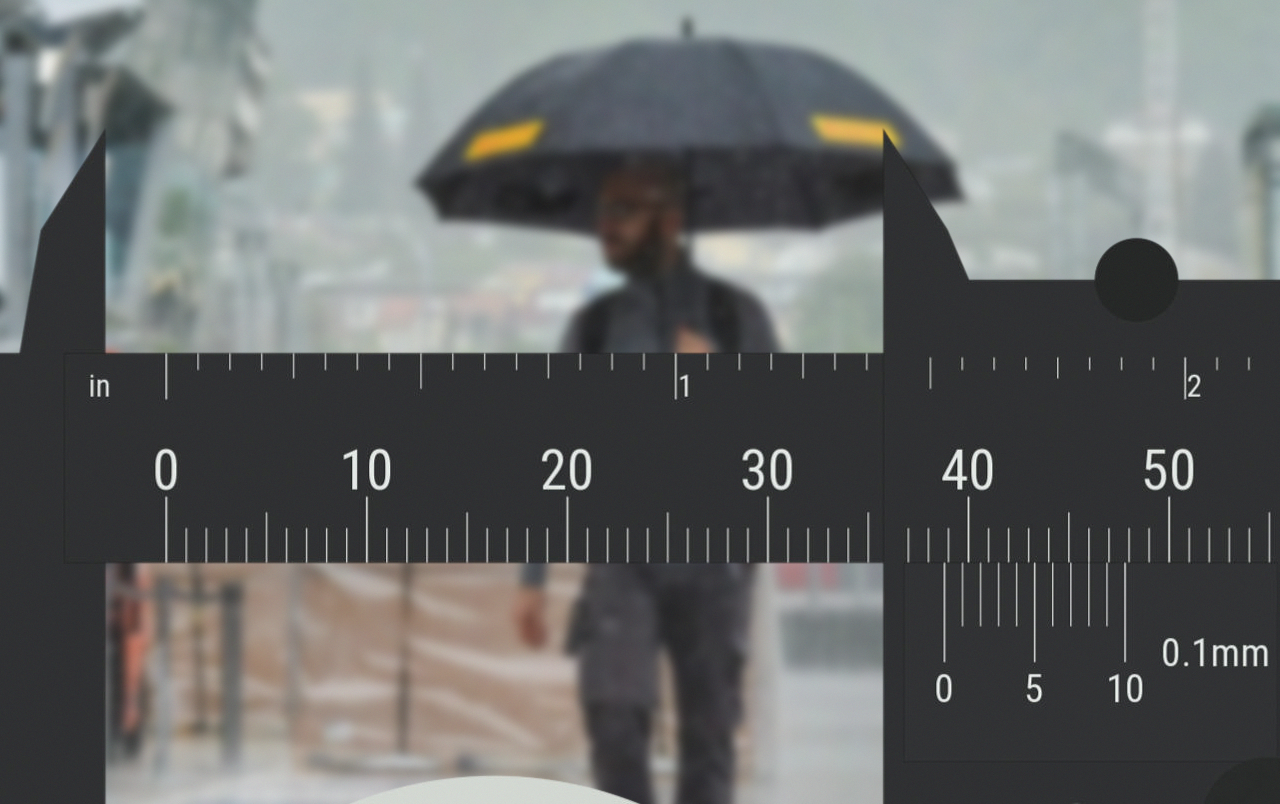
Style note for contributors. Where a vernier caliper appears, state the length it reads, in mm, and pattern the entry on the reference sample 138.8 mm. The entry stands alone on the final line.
38.8 mm
